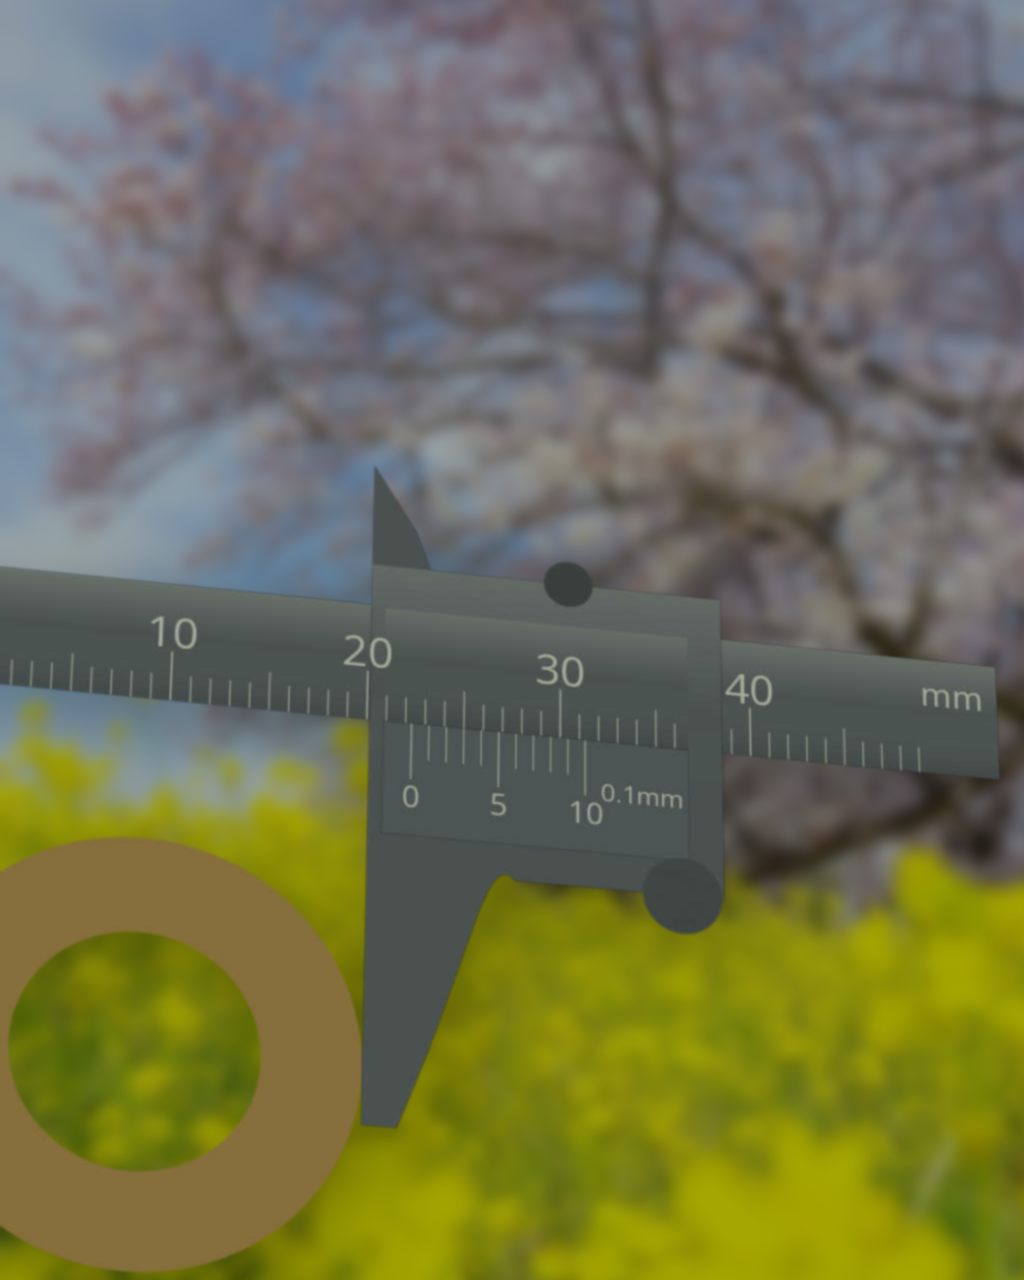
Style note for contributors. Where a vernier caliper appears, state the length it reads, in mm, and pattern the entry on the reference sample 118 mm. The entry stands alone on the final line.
22.3 mm
